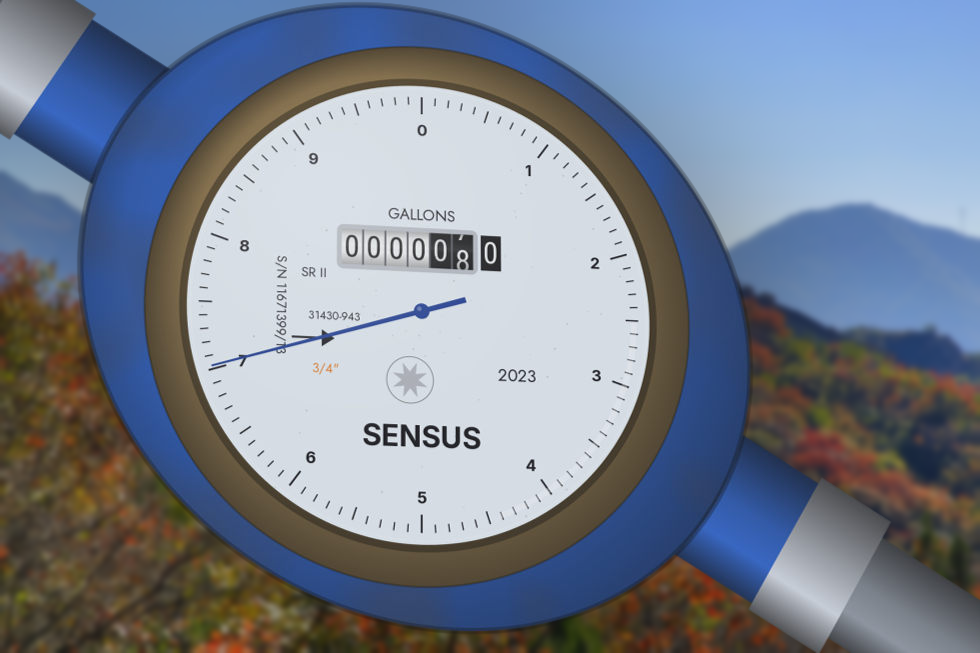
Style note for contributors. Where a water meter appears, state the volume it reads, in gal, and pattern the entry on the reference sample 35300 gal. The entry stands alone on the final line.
77.0 gal
